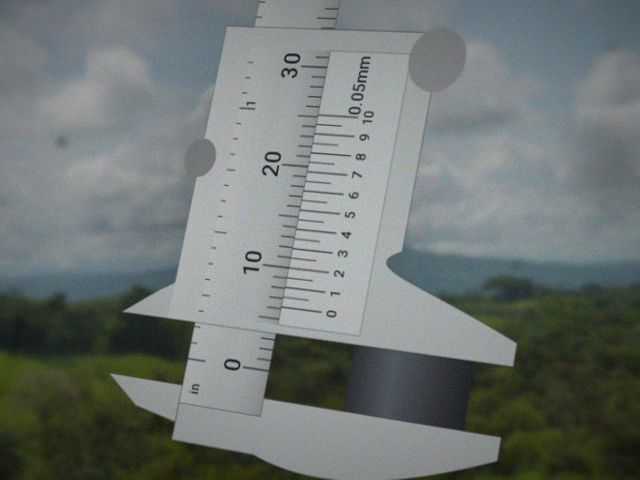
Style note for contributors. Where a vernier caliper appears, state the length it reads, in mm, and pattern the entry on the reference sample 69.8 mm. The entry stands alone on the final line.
6.2 mm
